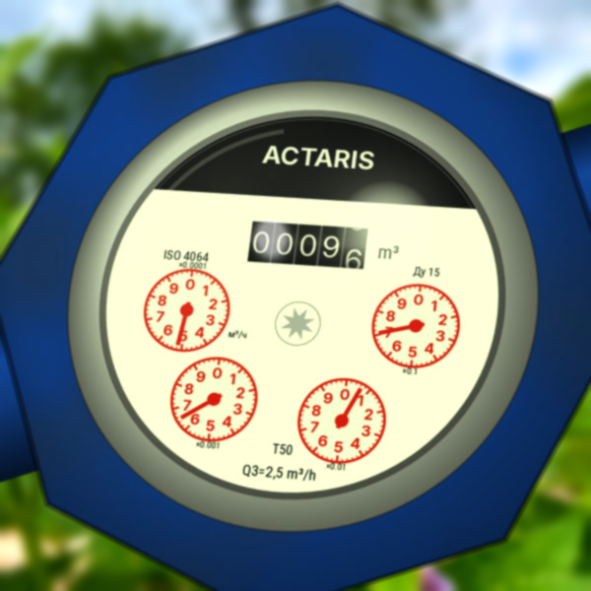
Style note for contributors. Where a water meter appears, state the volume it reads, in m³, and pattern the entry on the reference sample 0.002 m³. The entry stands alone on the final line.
95.7065 m³
